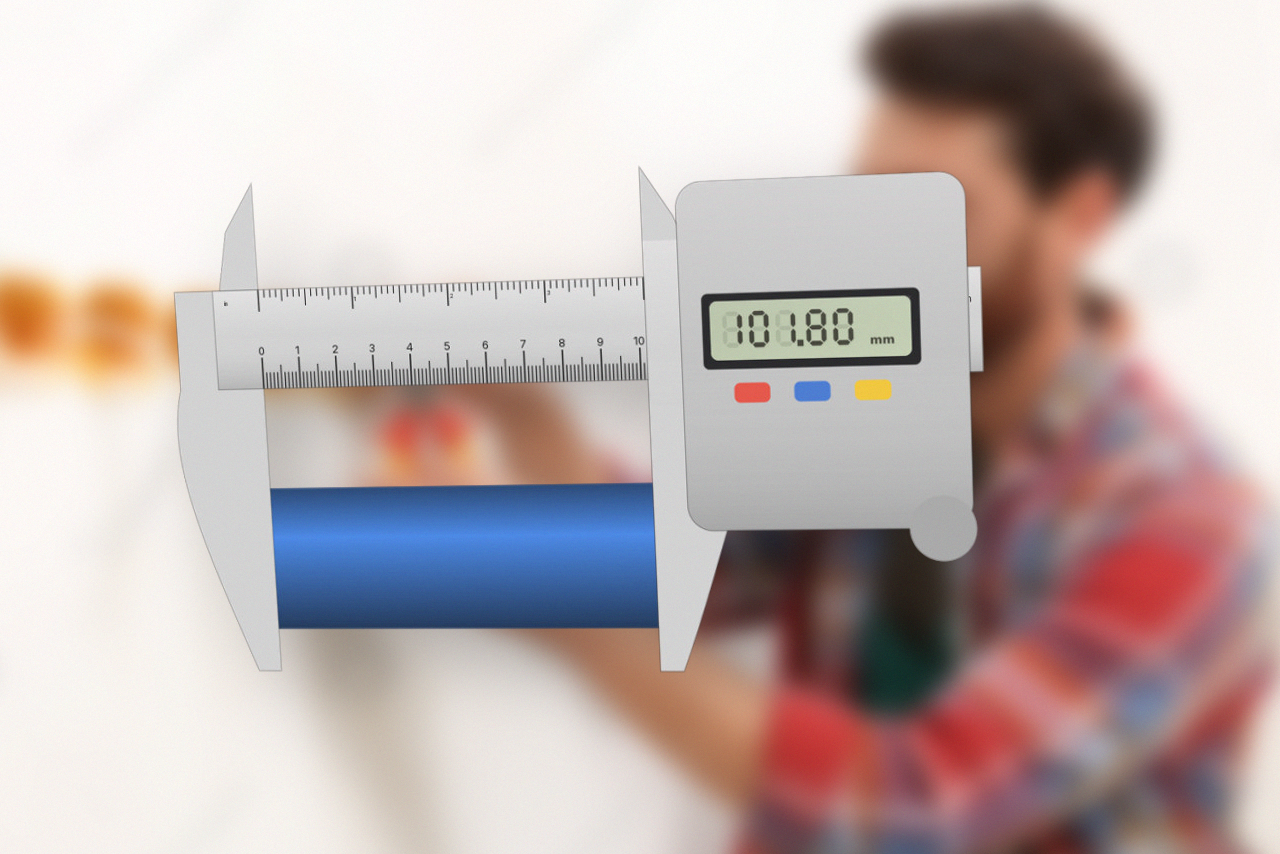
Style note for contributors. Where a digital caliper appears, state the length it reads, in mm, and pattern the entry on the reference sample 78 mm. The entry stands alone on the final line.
101.80 mm
